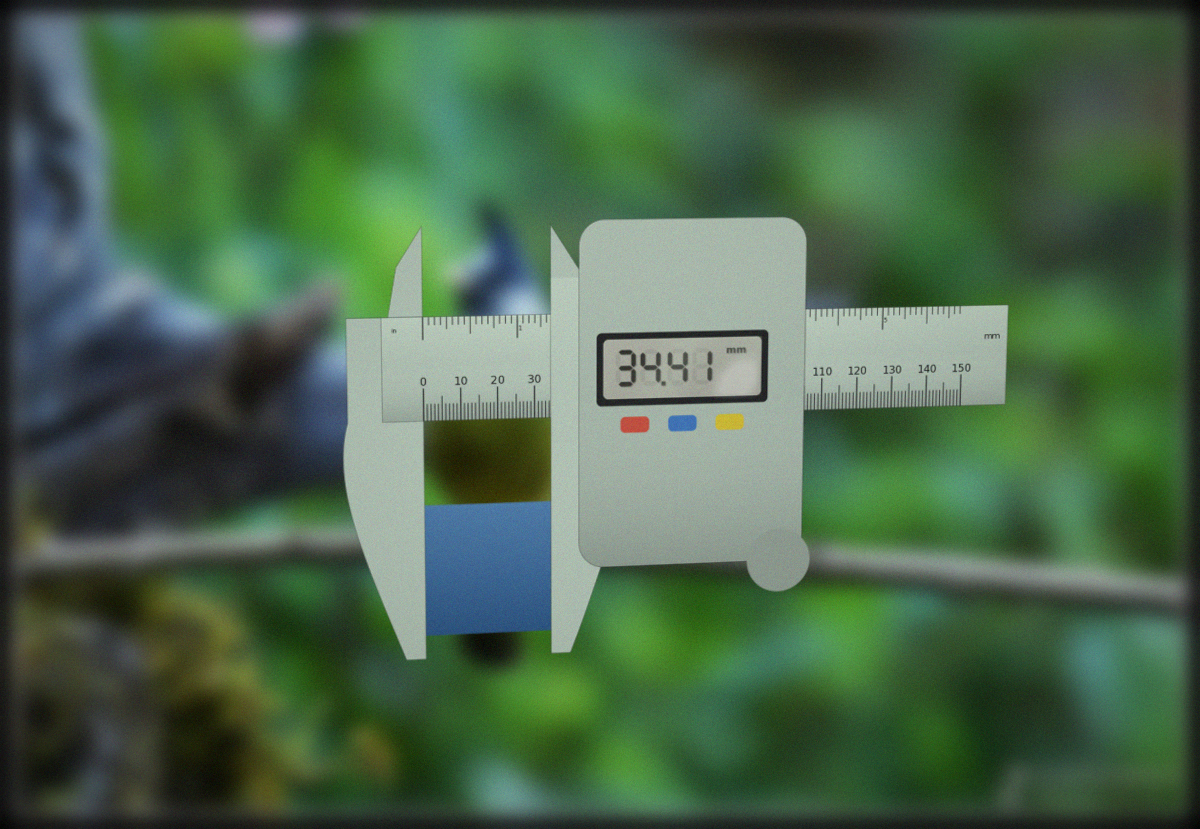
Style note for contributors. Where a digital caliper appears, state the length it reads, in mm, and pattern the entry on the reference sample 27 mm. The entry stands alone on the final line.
34.41 mm
